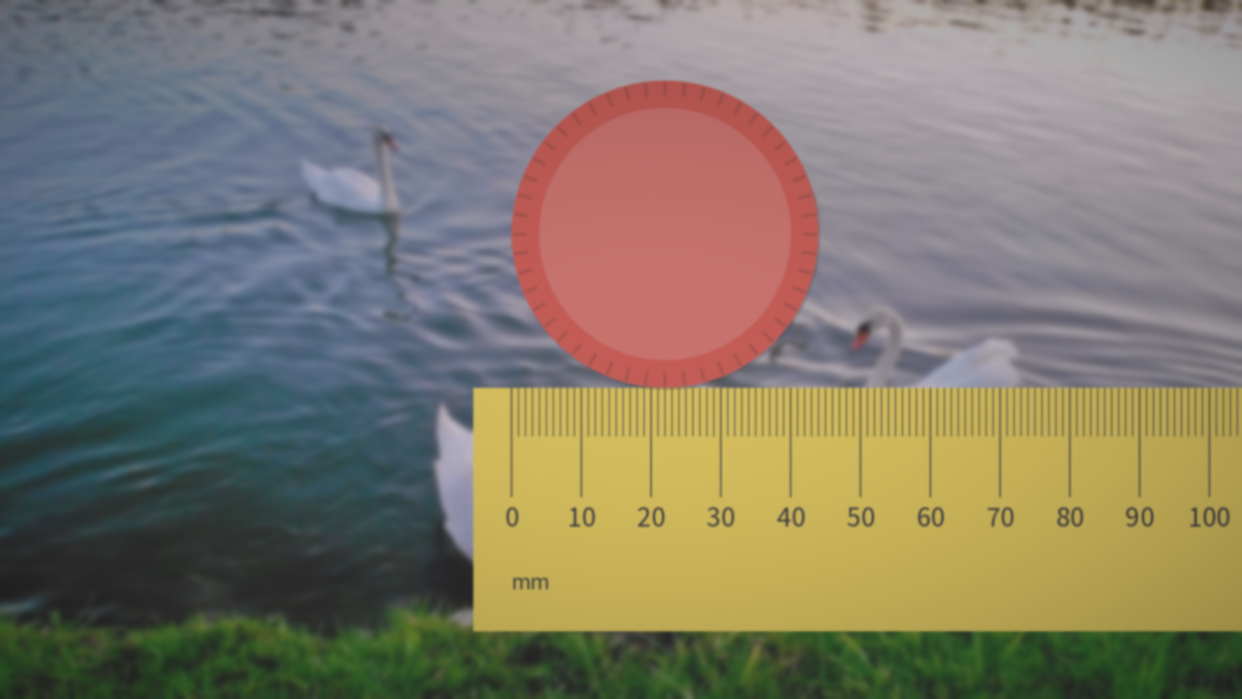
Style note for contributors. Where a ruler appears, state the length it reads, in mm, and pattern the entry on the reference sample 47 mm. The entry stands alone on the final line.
44 mm
